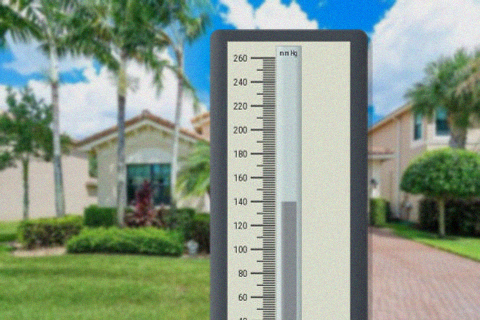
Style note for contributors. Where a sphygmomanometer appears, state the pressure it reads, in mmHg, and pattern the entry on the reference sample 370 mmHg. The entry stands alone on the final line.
140 mmHg
